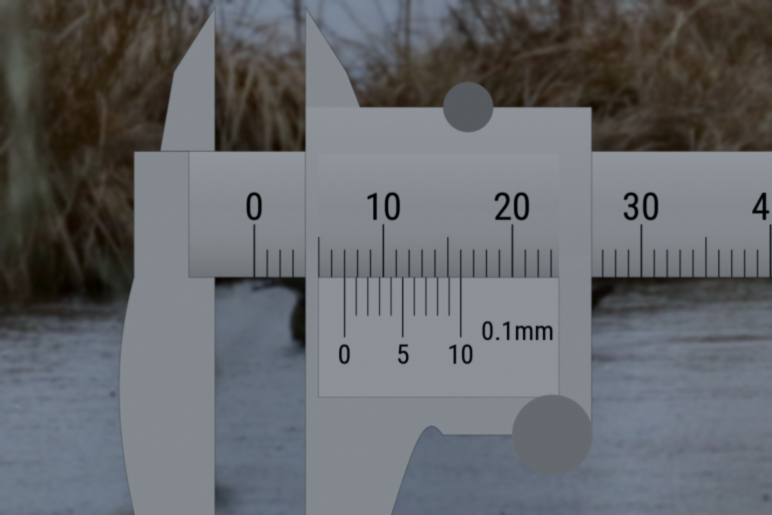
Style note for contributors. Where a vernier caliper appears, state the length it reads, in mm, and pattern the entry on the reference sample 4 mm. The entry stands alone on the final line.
7.0 mm
